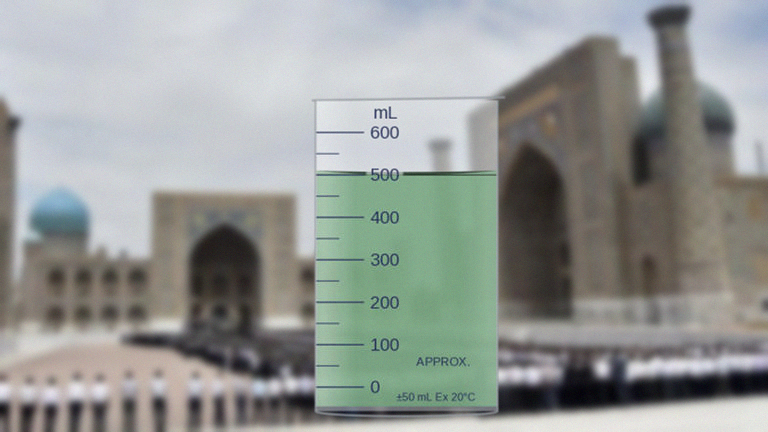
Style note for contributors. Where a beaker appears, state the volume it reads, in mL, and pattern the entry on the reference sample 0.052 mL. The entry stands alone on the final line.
500 mL
